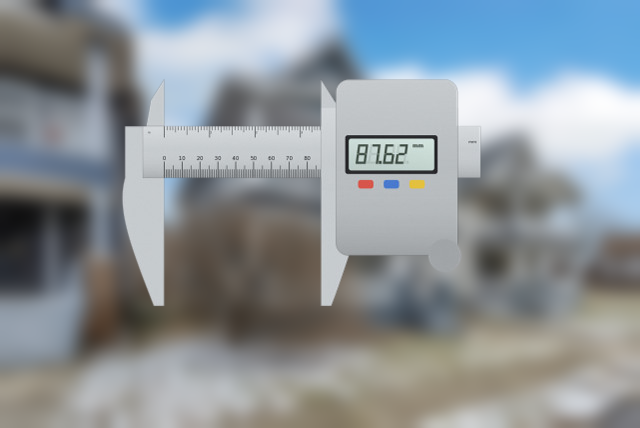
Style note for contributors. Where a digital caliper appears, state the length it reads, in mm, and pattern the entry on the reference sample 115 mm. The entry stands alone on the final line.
87.62 mm
